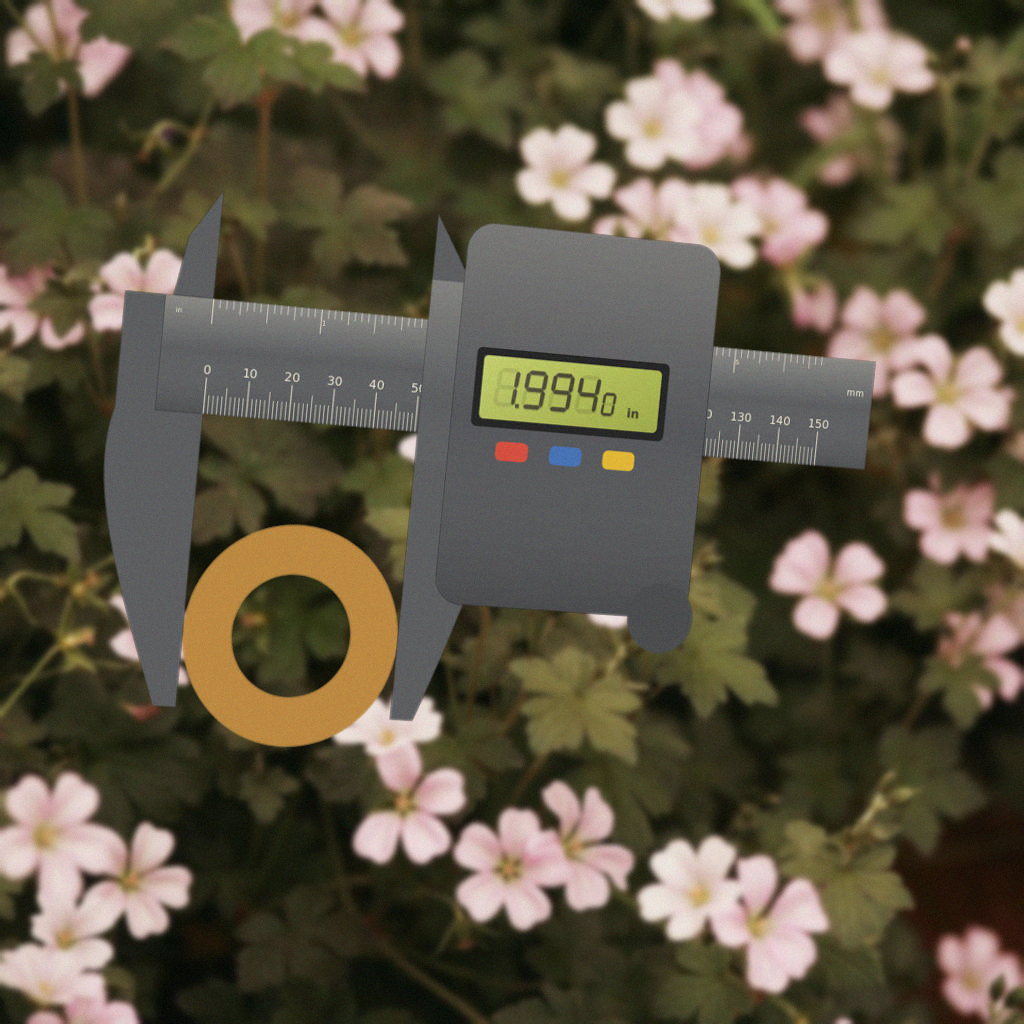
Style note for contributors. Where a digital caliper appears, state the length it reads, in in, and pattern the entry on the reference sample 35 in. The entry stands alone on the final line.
1.9940 in
